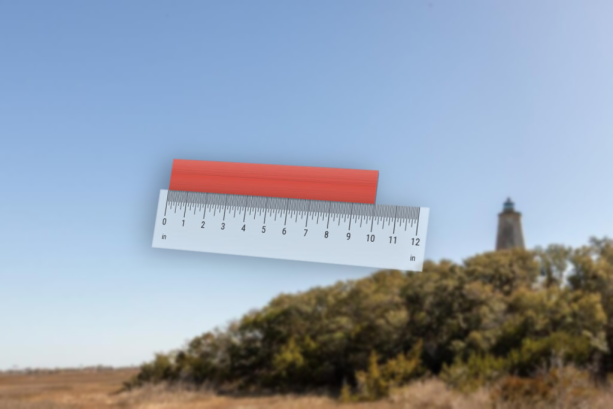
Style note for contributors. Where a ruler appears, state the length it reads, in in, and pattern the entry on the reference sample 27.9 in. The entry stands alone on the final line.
10 in
